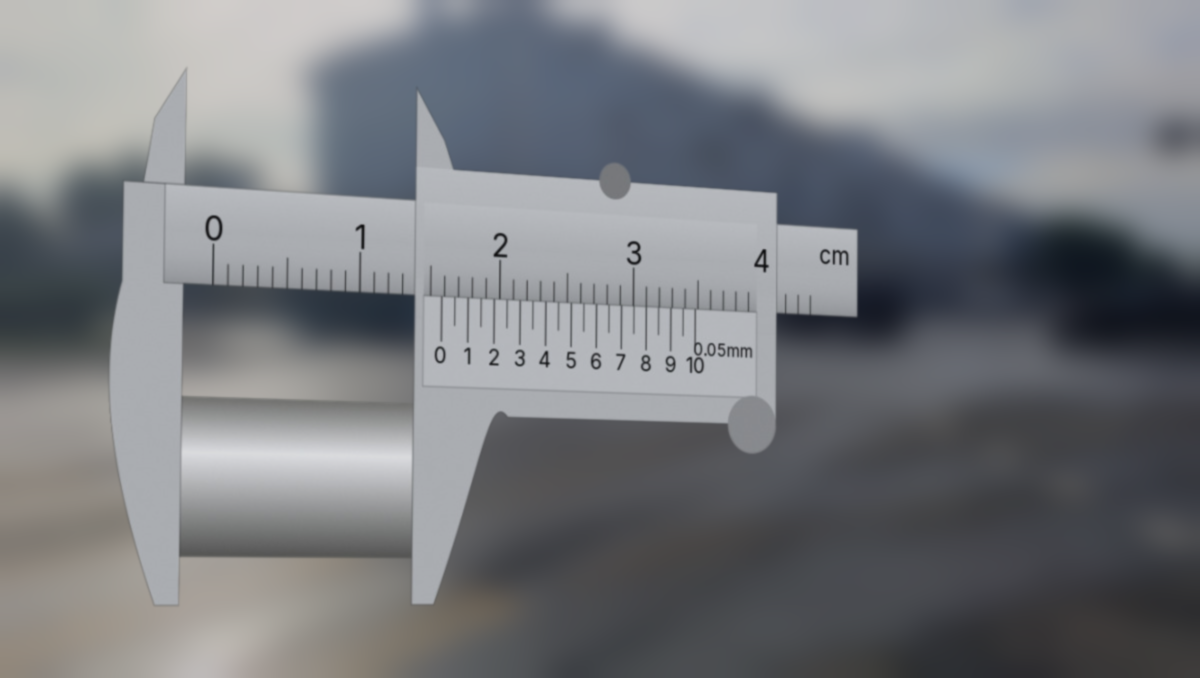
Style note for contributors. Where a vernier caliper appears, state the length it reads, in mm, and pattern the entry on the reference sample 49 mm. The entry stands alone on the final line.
15.8 mm
